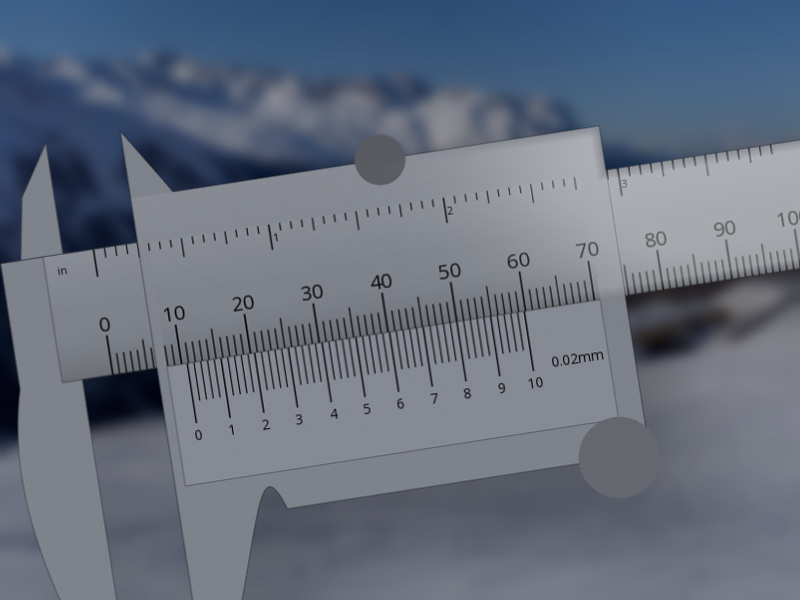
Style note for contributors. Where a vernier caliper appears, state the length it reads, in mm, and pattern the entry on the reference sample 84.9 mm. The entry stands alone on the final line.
10.8 mm
